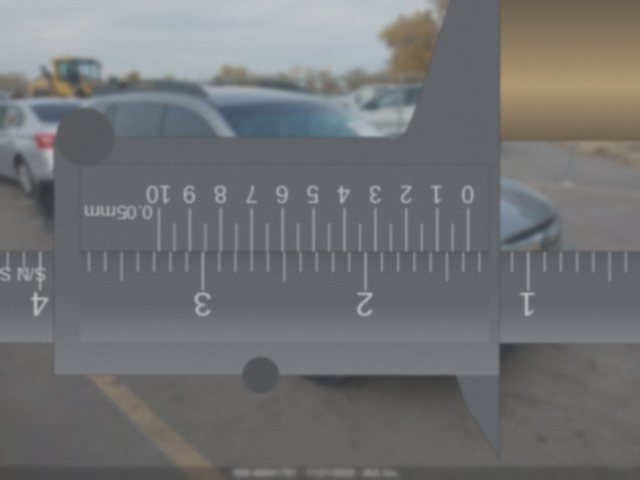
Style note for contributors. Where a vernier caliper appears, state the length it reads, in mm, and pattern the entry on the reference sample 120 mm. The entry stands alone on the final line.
13.7 mm
